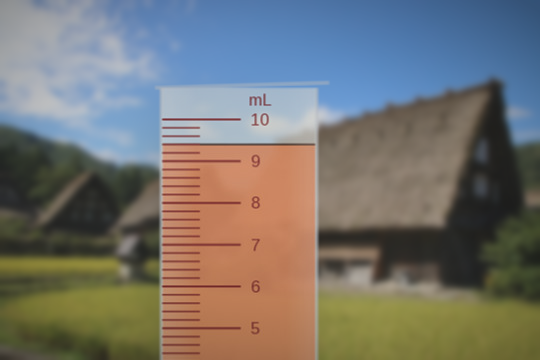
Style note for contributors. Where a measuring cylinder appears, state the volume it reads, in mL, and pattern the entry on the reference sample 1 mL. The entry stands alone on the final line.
9.4 mL
